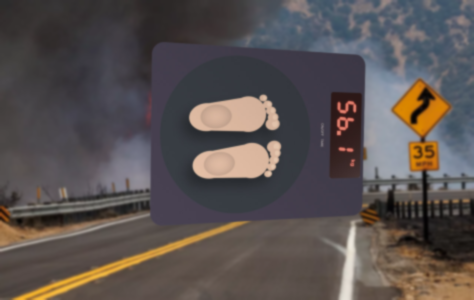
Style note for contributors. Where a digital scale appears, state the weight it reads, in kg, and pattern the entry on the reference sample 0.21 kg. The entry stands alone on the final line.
56.1 kg
